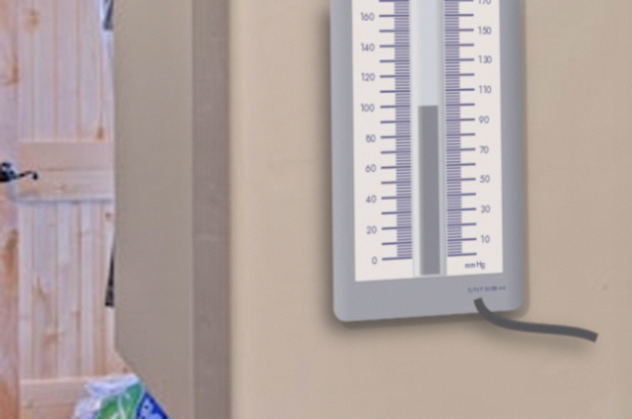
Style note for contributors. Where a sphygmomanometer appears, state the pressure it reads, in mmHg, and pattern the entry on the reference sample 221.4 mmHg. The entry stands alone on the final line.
100 mmHg
